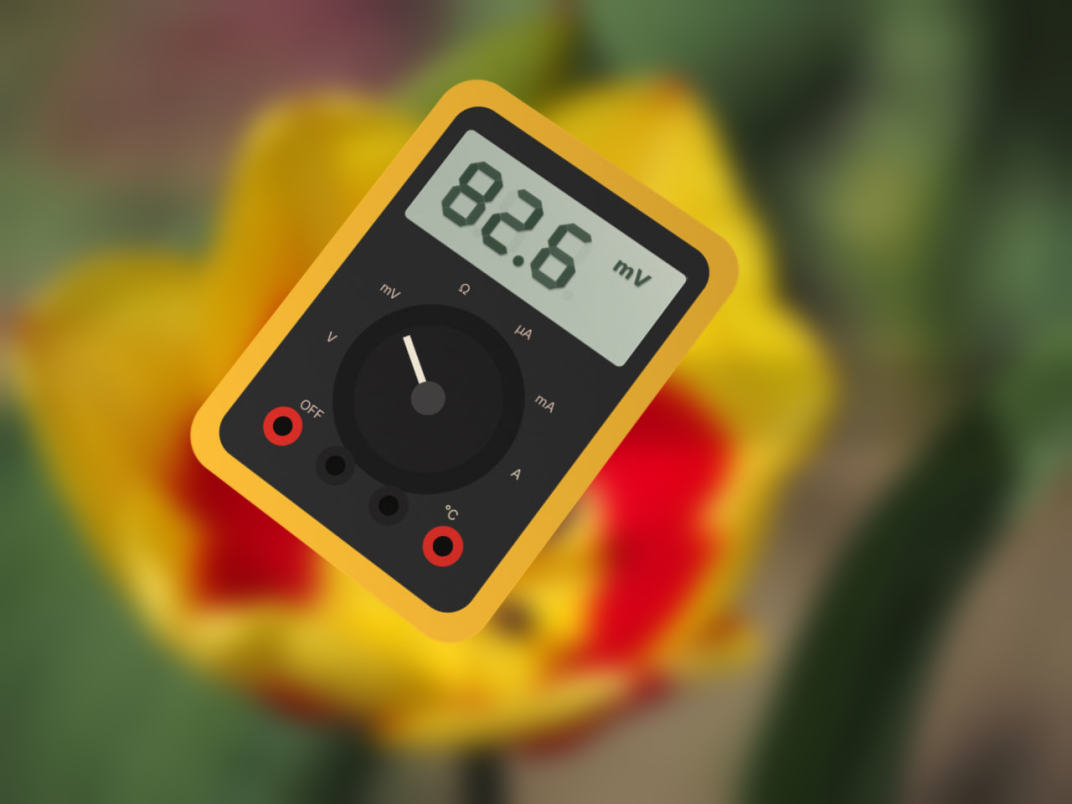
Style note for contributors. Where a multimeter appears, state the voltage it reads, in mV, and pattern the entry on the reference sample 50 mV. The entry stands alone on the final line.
82.6 mV
